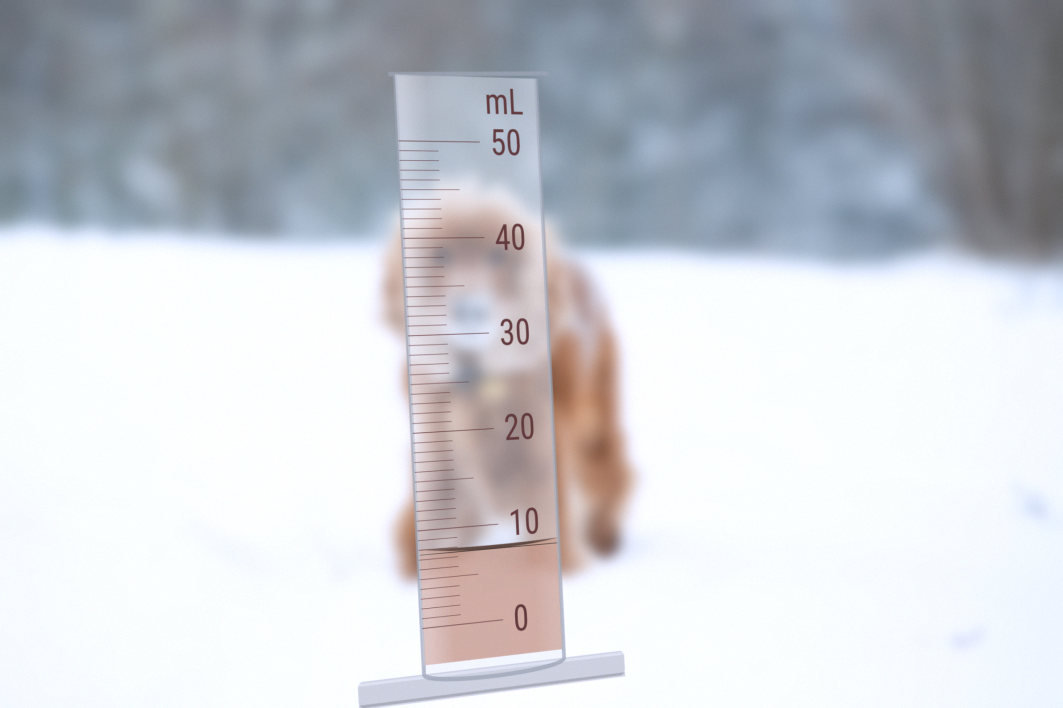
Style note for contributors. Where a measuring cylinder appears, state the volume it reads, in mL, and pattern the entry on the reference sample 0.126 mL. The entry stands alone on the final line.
7.5 mL
